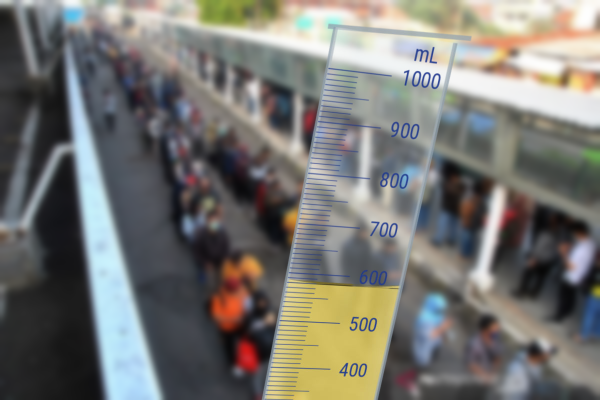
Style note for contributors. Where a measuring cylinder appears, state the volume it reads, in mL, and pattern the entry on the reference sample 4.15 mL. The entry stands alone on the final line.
580 mL
